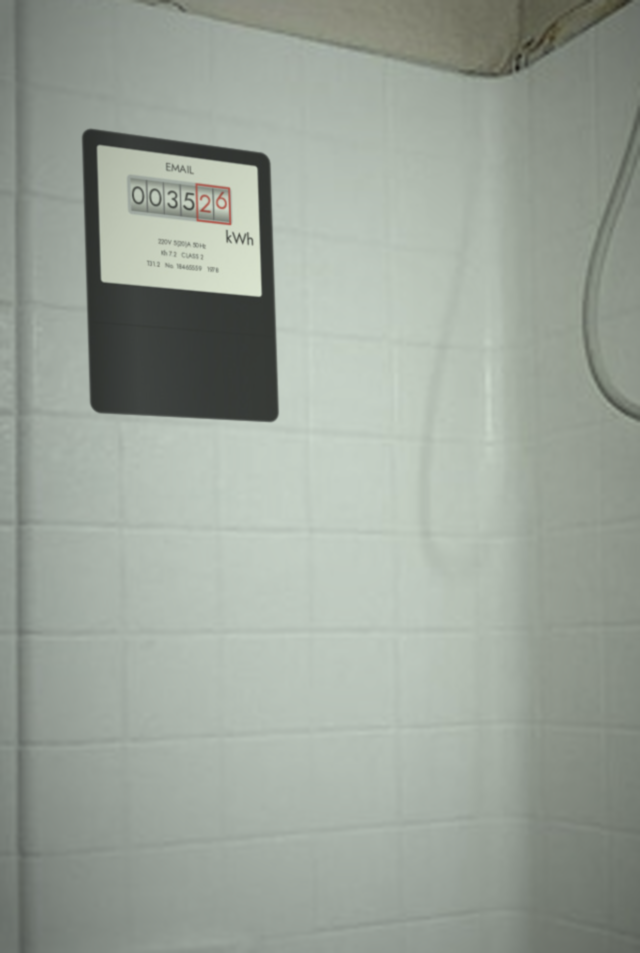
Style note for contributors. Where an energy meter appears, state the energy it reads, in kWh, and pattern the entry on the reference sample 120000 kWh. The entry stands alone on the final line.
35.26 kWh
